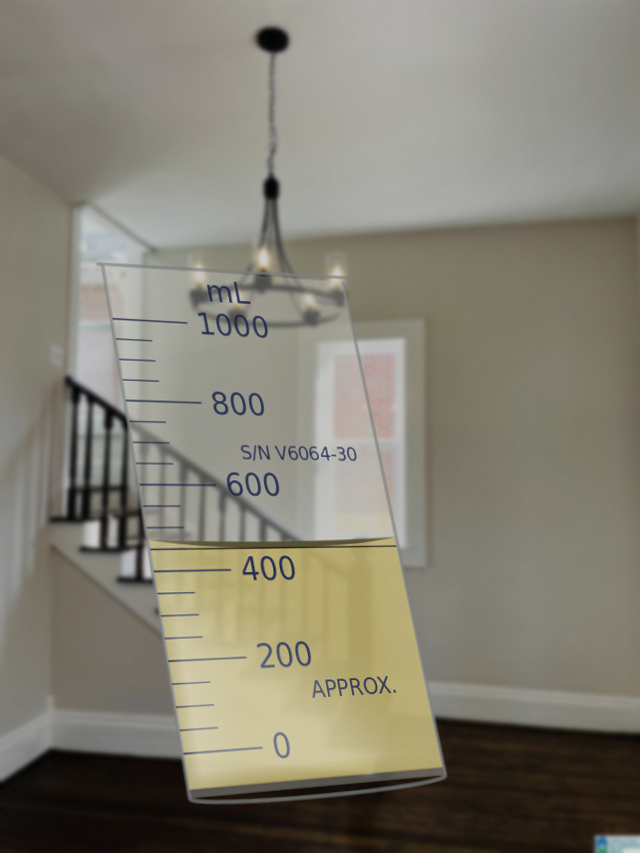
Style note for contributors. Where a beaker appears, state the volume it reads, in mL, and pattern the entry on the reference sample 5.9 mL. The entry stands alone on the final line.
450 mL
